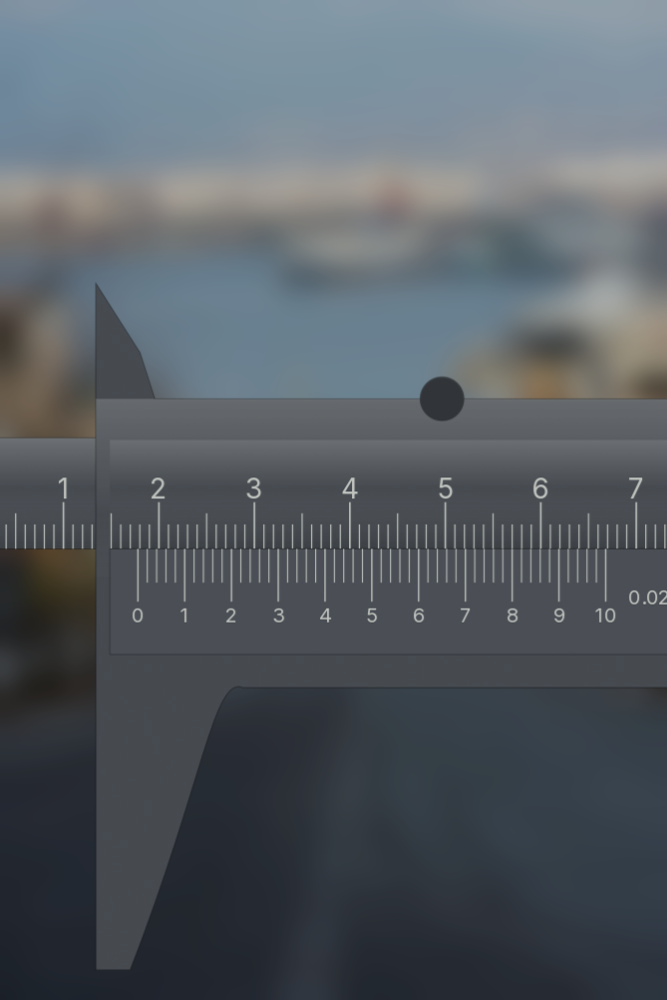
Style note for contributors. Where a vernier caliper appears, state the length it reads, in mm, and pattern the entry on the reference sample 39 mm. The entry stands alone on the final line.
17.8 mm
